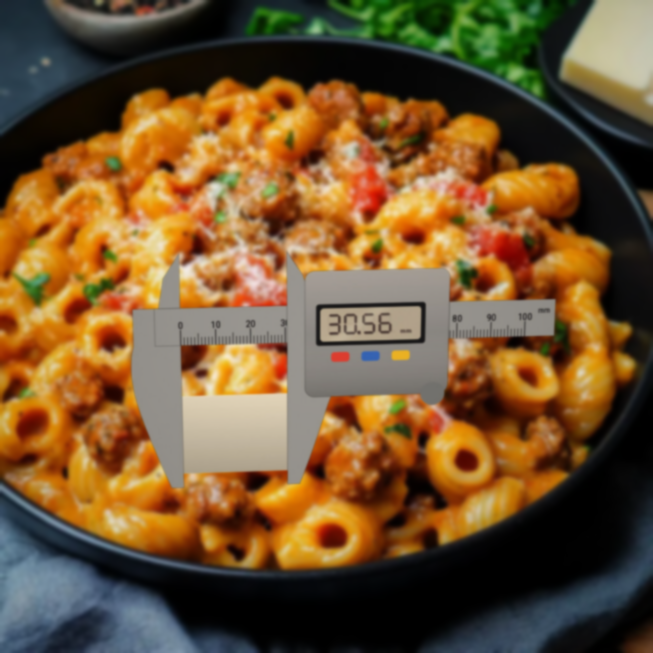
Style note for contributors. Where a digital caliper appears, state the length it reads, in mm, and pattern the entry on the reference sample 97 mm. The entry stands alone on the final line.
30.56 mm
